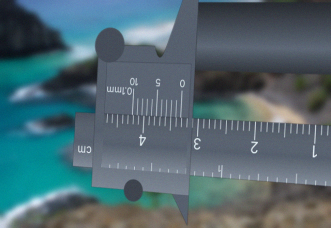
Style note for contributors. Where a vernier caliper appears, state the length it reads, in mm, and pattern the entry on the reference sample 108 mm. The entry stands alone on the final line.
33.2 mm
